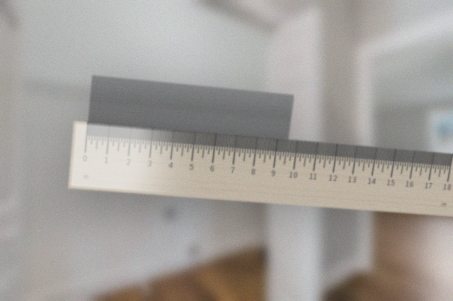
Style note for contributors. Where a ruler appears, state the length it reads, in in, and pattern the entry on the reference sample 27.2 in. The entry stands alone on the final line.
9.5 in
